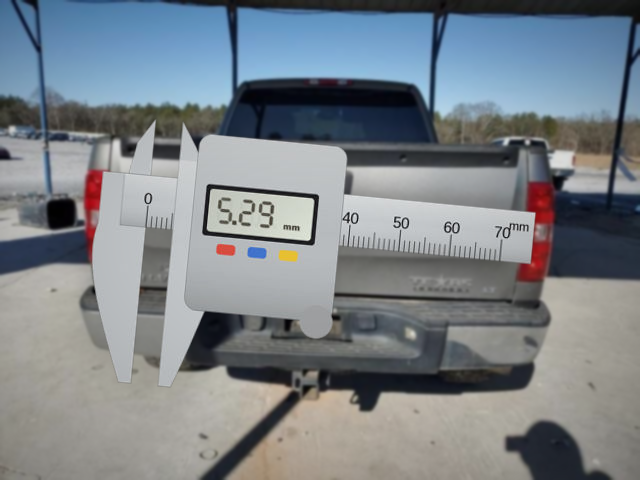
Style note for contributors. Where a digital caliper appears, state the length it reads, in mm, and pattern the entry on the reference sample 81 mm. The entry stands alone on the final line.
5.29 mm
